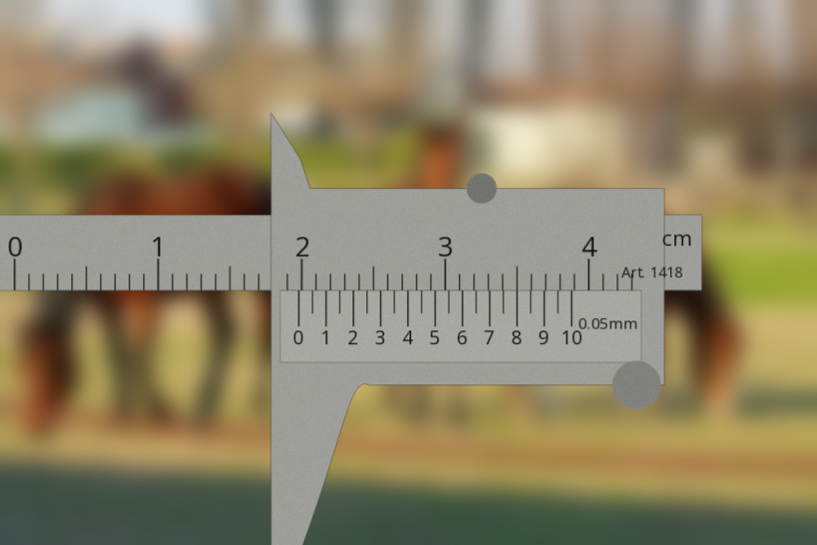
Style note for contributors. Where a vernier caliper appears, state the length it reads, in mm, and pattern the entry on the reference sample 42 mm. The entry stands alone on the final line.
19.8 mm
